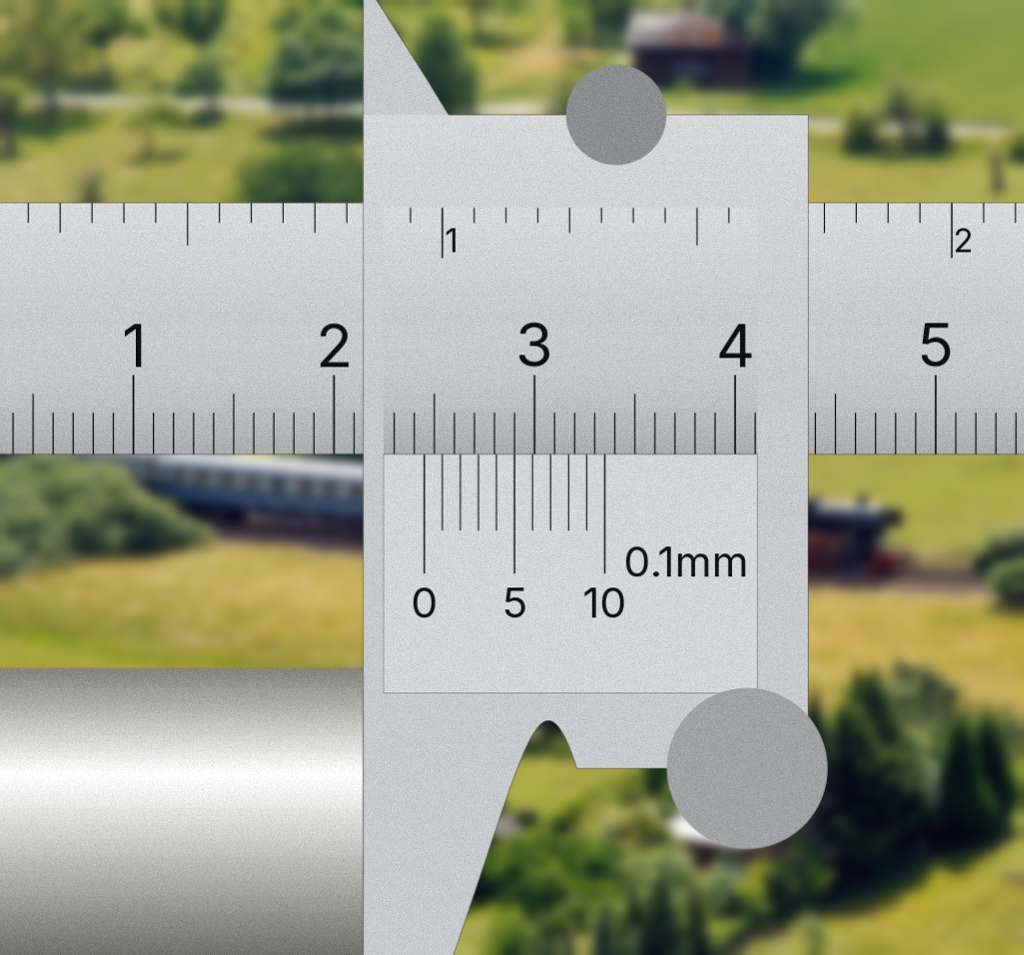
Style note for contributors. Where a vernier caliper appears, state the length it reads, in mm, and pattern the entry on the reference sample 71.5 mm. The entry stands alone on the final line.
24.5 mm
